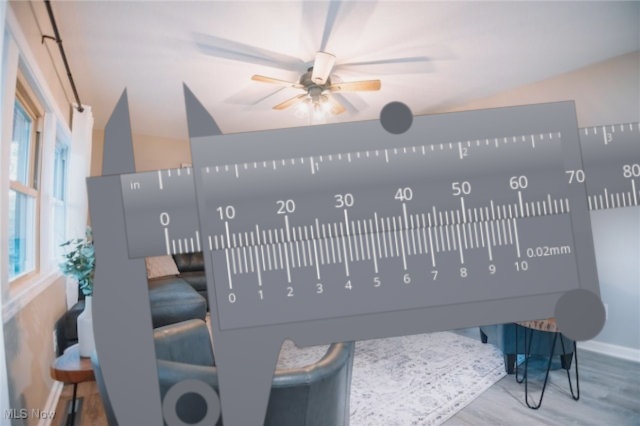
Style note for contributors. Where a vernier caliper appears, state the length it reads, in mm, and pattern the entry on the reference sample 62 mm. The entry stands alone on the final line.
9.5 mm
